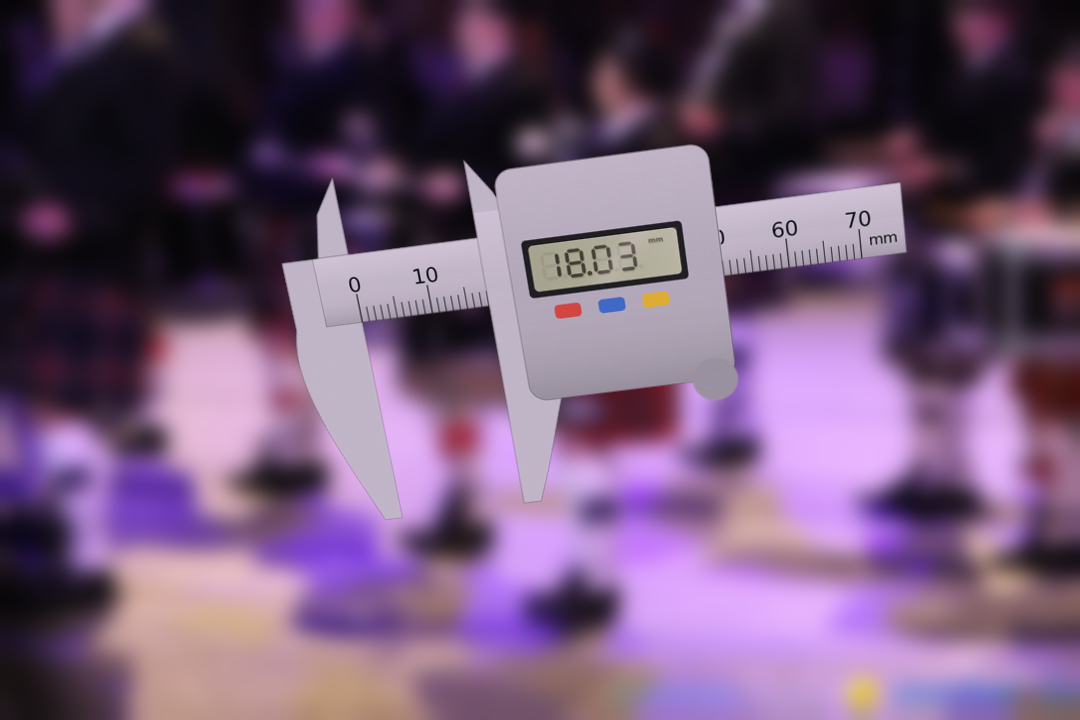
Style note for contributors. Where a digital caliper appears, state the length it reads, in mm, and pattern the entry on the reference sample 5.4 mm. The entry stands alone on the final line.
18.03 mm
